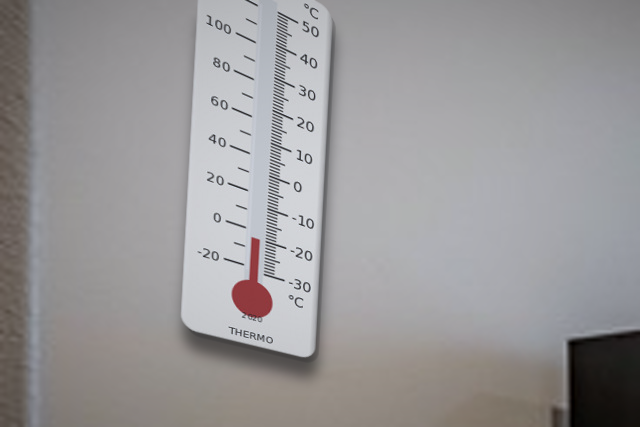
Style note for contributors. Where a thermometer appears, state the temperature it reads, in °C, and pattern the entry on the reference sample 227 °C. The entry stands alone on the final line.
-20 °C
